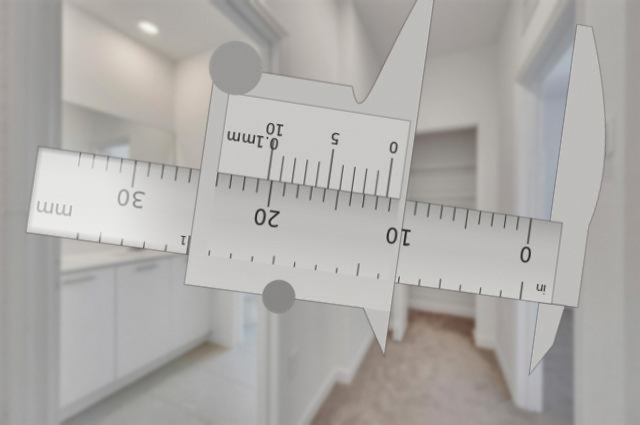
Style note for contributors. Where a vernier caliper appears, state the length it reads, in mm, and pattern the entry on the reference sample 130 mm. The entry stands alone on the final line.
11.3 mm
